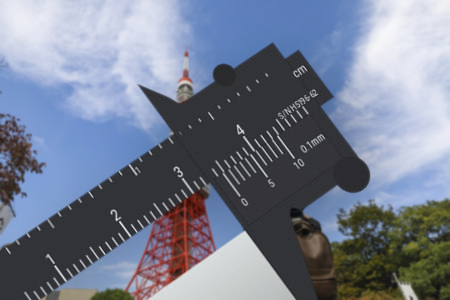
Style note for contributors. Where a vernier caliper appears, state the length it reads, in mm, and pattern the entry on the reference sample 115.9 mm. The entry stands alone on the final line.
34.8 mm
